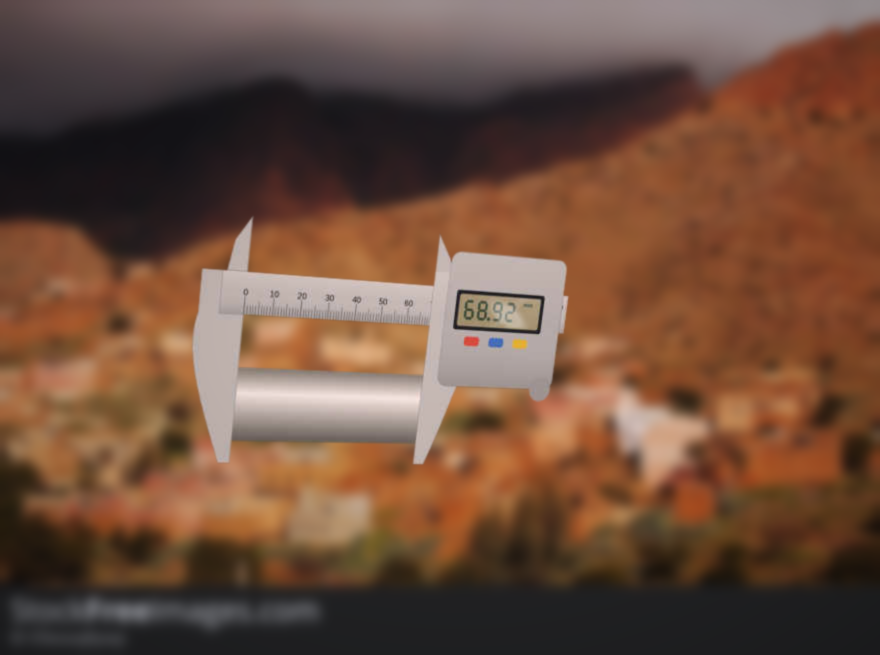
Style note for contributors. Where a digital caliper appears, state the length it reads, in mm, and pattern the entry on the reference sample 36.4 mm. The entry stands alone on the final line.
68.92 mm
